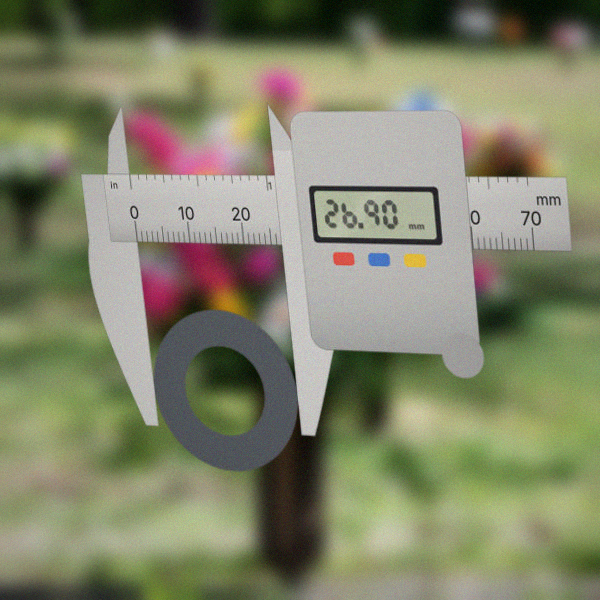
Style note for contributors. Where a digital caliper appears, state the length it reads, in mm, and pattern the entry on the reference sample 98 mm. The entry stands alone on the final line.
26.90 mm
